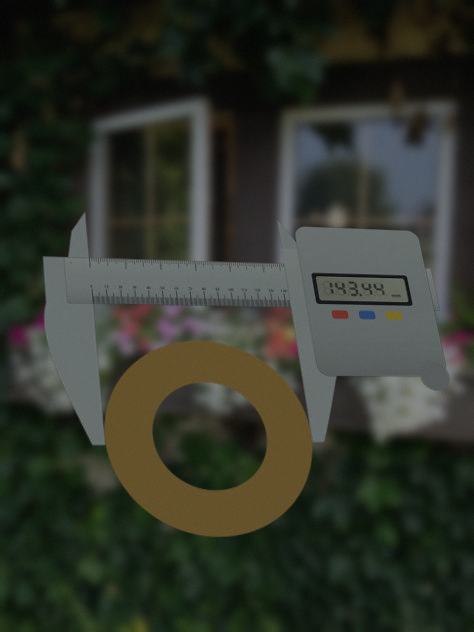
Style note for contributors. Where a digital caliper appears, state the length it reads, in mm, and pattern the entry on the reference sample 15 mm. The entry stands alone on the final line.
143.44 mm
